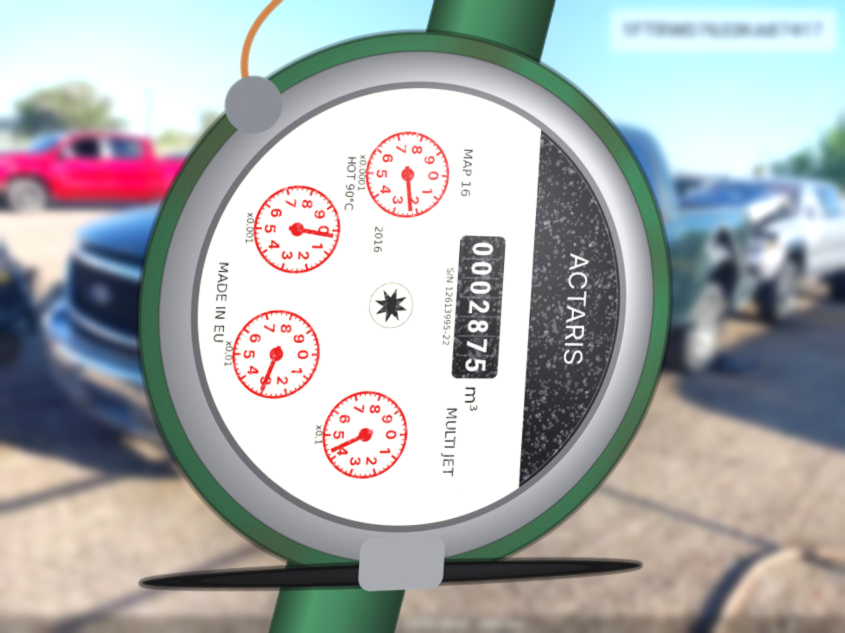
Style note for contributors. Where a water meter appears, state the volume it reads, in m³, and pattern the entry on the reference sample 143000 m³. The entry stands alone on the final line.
2875.4302 m³
